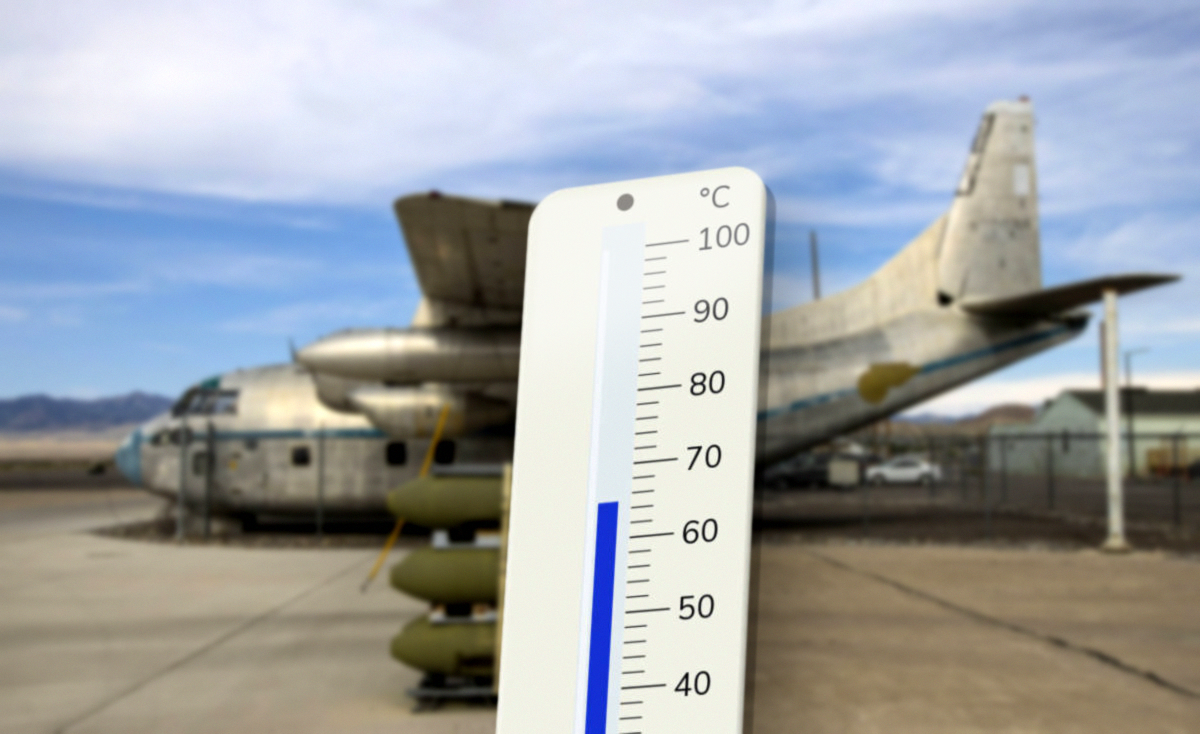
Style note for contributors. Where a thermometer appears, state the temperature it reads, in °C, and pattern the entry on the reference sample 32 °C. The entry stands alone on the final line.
65 °C
